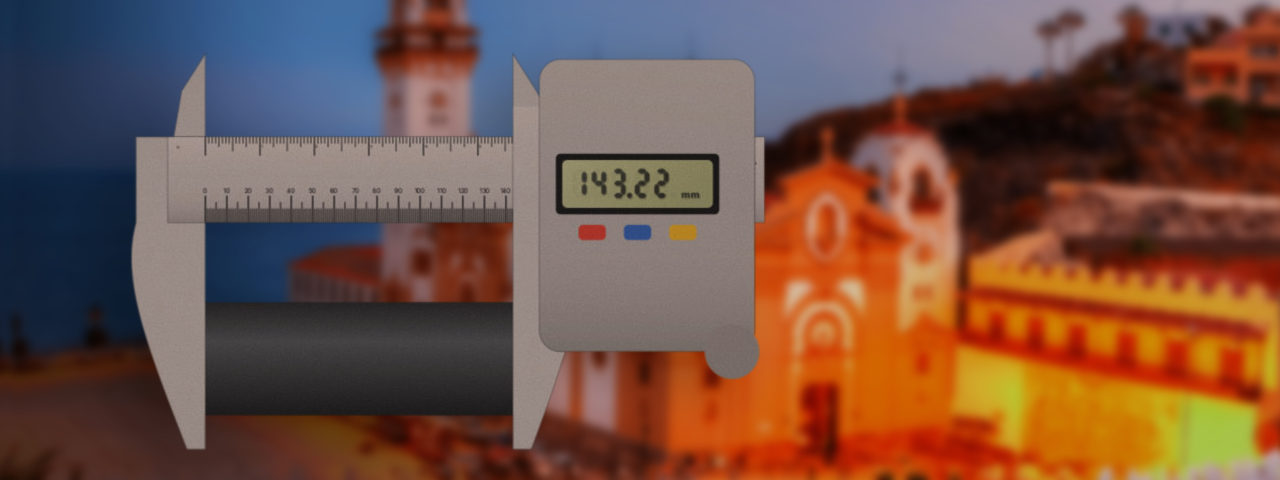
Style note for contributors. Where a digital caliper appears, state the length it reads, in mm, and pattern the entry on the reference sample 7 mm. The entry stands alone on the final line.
143.22 mm
